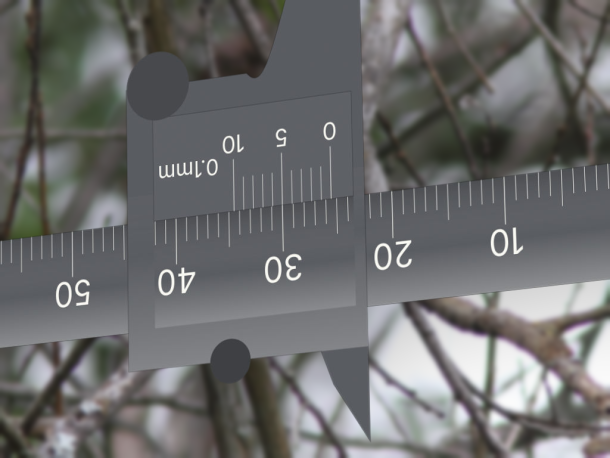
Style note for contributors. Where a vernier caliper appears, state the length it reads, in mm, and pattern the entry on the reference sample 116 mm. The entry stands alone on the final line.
25.5 mm
